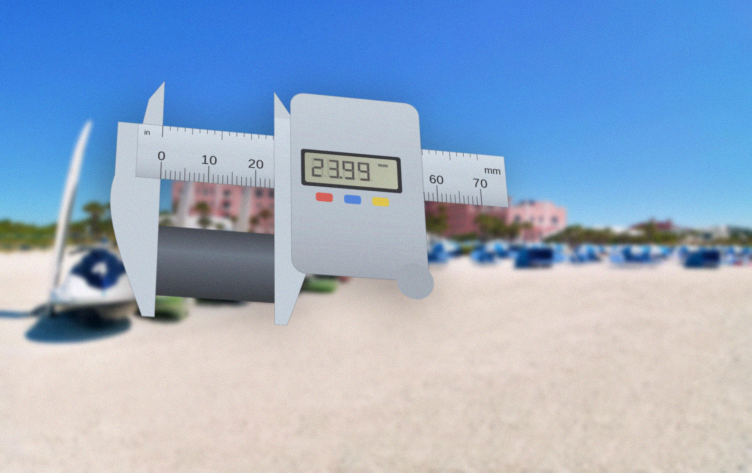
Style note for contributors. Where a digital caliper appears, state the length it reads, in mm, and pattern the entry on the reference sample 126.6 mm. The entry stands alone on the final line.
23.99 mm
